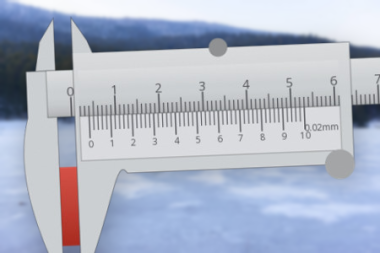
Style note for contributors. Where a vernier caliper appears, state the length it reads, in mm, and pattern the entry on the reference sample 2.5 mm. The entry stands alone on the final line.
4.0 mm
